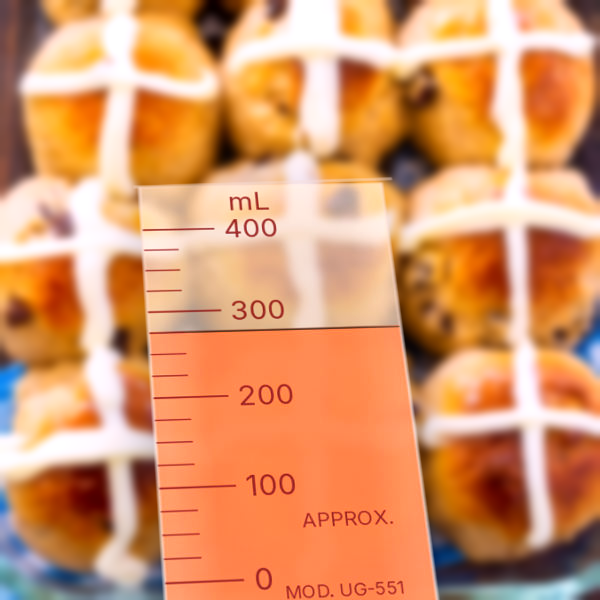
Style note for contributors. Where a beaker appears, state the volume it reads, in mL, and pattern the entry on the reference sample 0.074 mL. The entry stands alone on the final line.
275 mL
